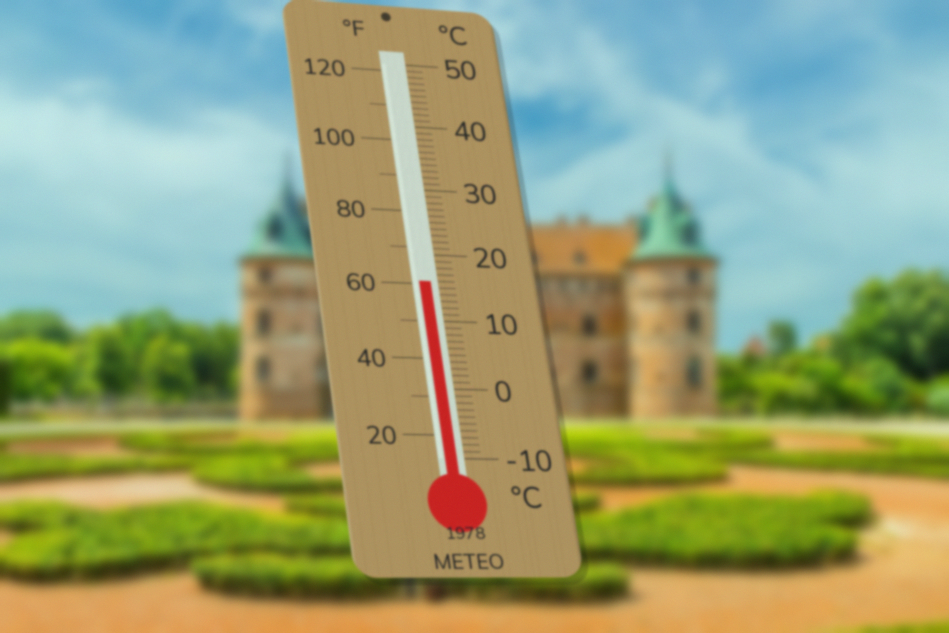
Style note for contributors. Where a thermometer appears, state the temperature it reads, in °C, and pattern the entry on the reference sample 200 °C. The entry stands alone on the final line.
16 °C
